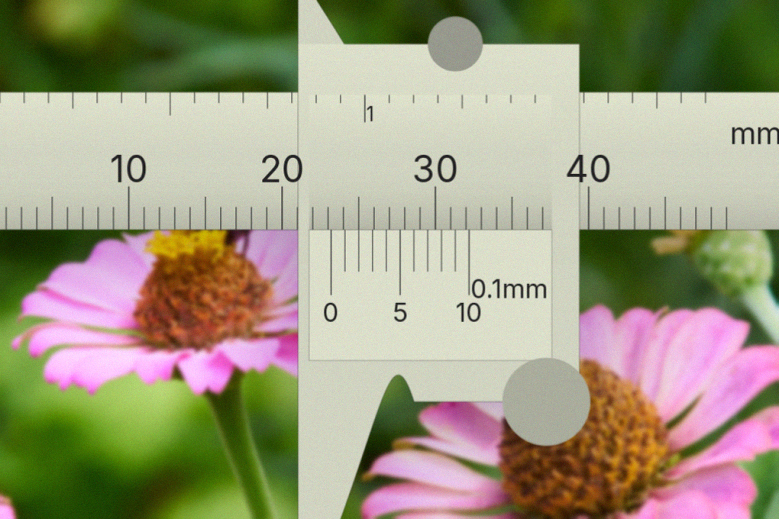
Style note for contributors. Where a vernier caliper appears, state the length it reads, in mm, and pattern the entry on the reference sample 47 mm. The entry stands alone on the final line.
23.2 mm
